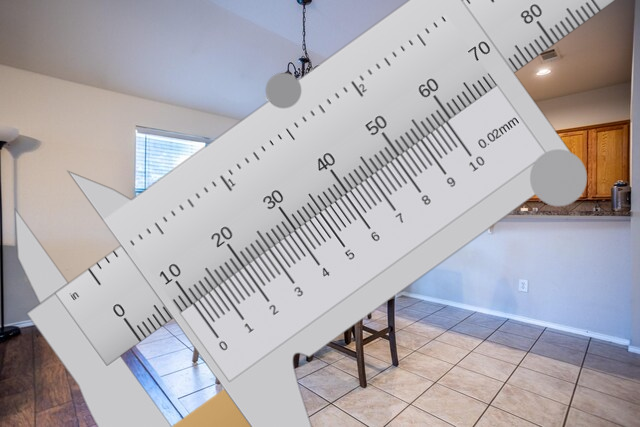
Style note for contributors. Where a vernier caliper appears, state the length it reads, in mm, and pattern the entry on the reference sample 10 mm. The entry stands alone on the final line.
10.2 mm
